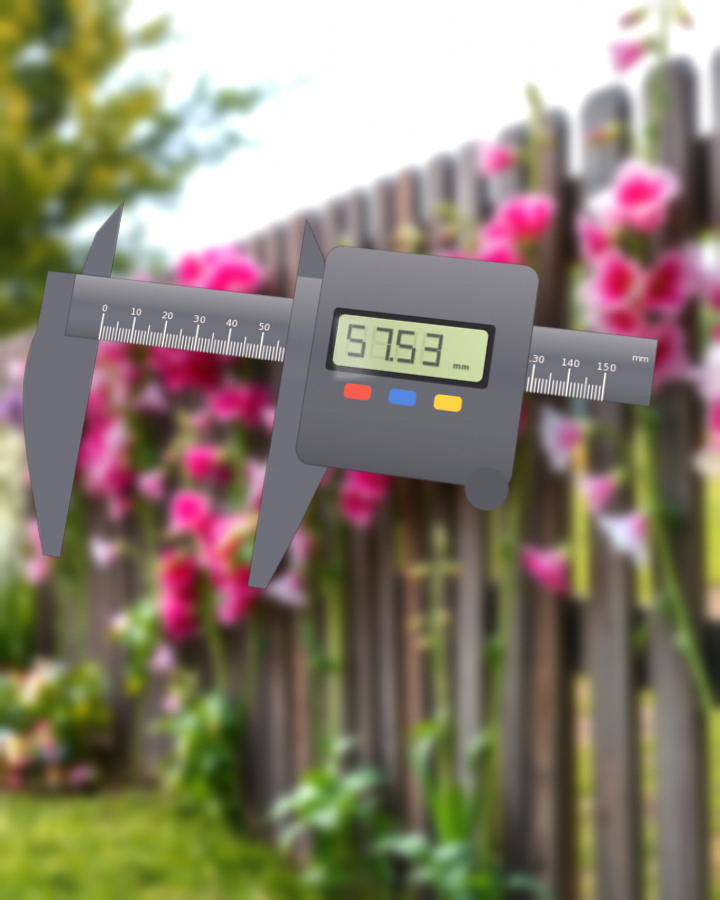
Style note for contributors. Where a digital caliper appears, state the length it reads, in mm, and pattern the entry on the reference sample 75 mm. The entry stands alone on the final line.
57.53 mm
